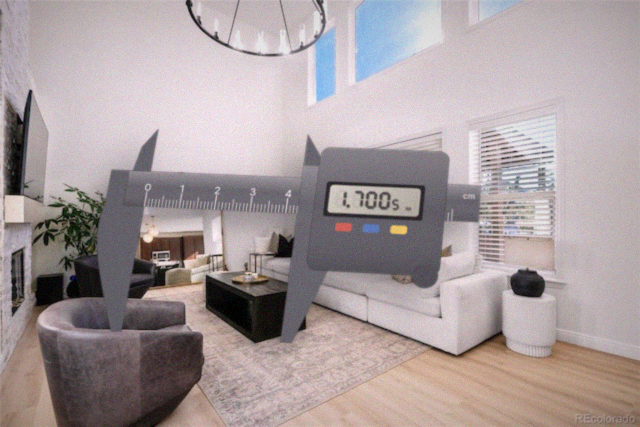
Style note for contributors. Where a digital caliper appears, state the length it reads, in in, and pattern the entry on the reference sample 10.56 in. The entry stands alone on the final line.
1.7005 in
